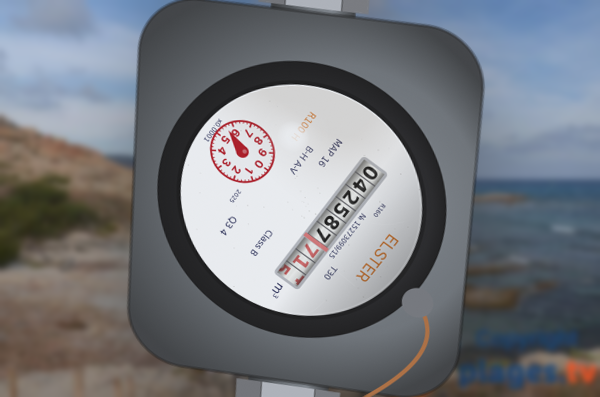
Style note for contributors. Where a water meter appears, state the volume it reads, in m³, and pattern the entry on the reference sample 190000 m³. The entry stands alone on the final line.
42587.7145 m³
